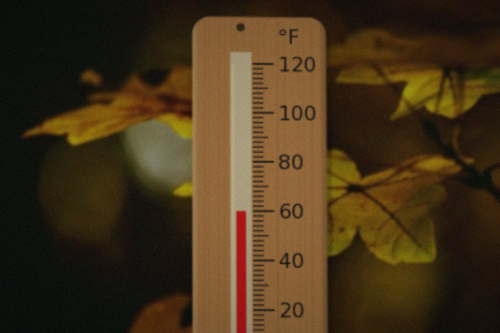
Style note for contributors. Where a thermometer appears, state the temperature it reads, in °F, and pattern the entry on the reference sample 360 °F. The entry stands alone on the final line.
60 °F
